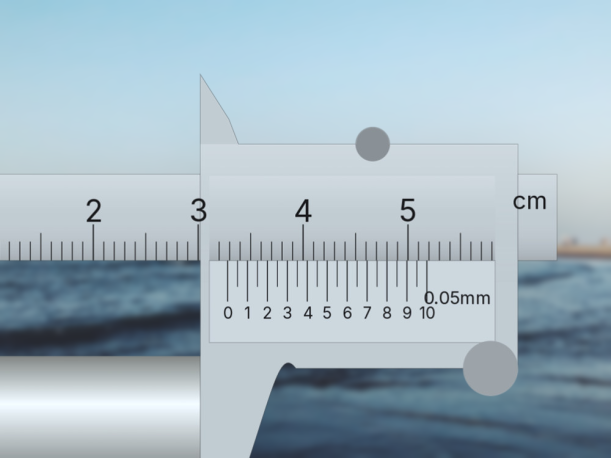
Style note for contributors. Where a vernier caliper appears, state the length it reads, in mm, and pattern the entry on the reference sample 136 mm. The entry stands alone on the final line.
32.8 mm
